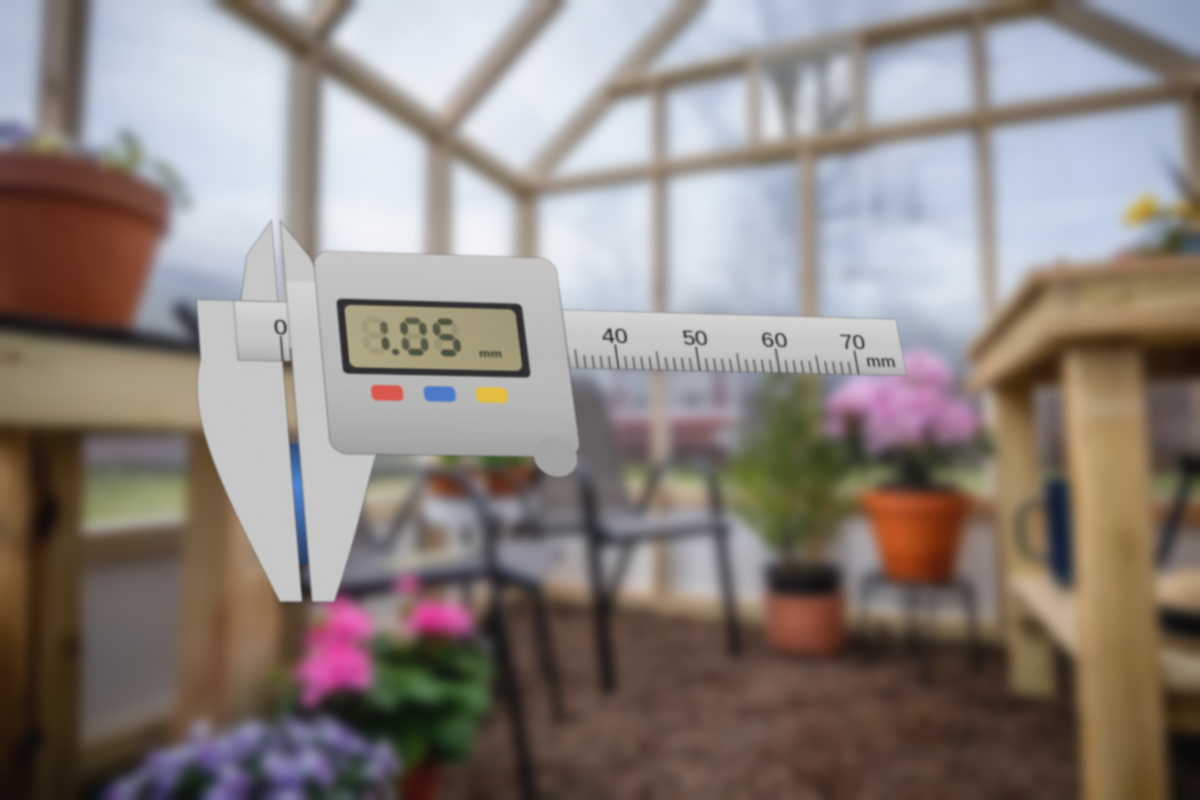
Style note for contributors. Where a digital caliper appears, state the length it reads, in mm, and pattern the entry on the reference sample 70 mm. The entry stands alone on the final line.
1.05 mm
